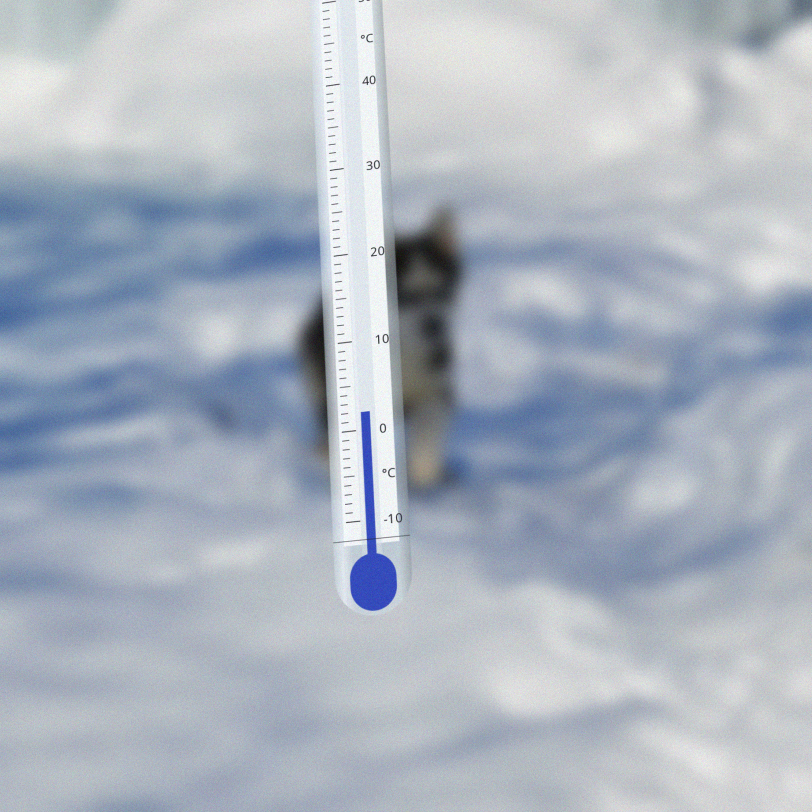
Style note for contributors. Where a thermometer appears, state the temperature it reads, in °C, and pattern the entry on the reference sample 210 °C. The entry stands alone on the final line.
2 °C
